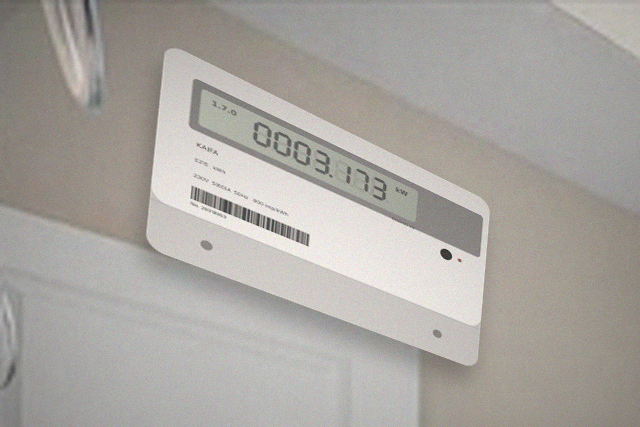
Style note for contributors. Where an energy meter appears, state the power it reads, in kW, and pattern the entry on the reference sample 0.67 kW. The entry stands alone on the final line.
3.173 kW
